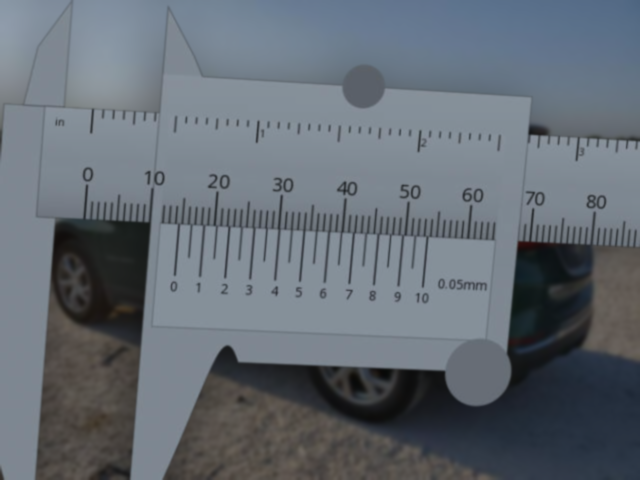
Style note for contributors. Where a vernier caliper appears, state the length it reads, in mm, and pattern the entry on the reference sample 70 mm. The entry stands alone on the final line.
14.5 mm
